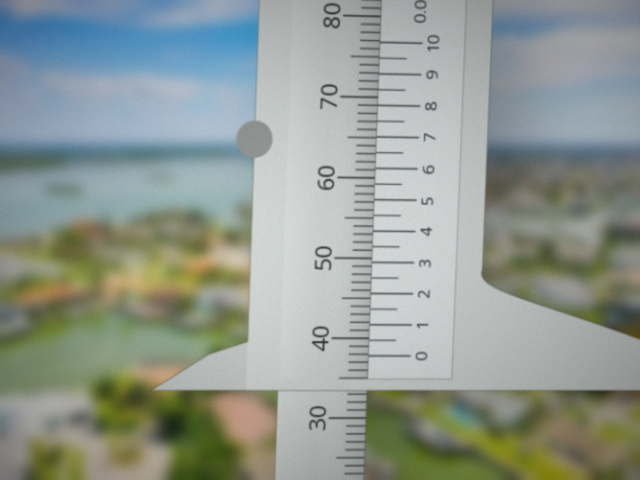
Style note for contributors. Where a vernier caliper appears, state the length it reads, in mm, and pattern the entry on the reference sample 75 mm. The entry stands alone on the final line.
37.8 mm
